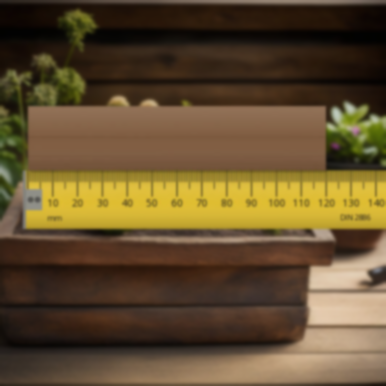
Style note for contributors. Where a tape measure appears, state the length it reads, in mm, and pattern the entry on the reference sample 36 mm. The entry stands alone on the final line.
120 mm
